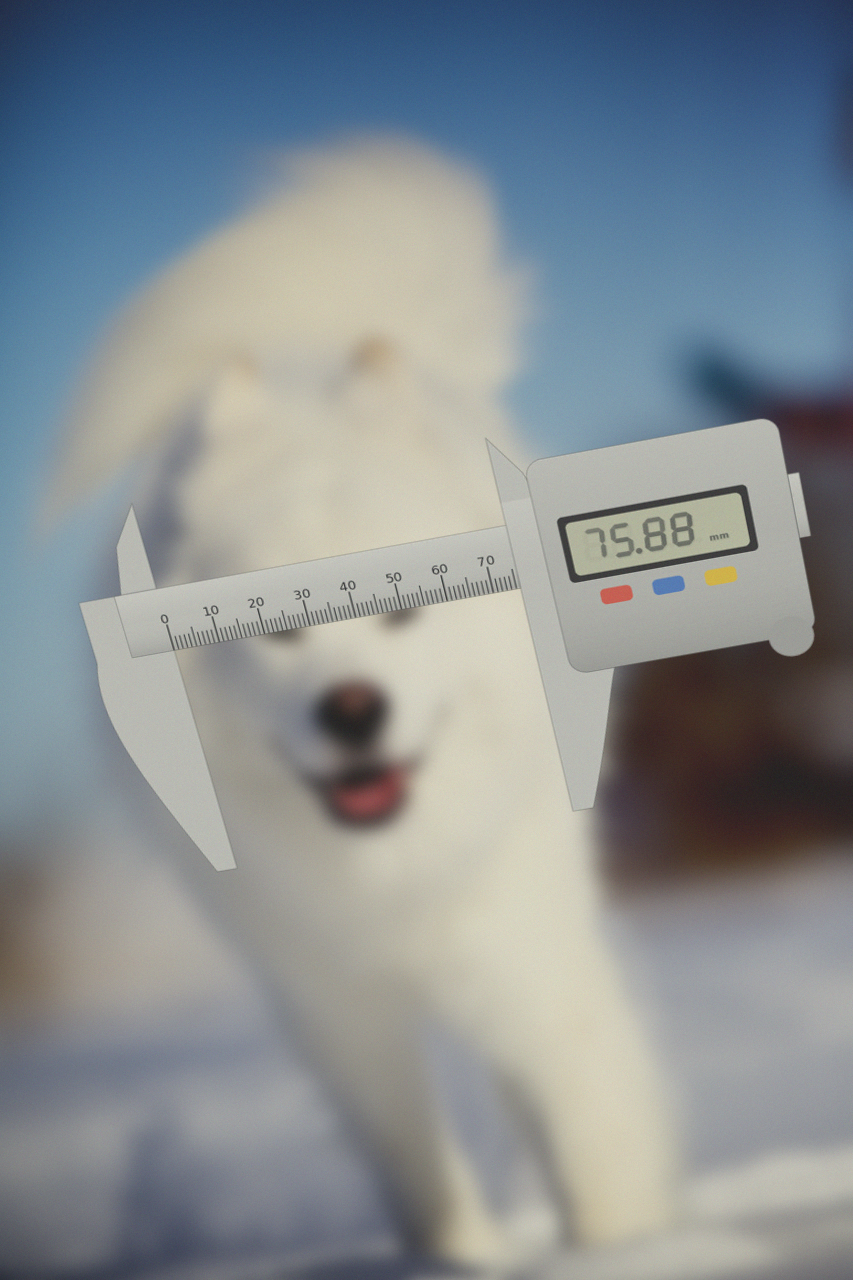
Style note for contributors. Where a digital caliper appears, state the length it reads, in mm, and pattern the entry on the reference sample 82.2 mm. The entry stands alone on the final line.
75.88 mm
